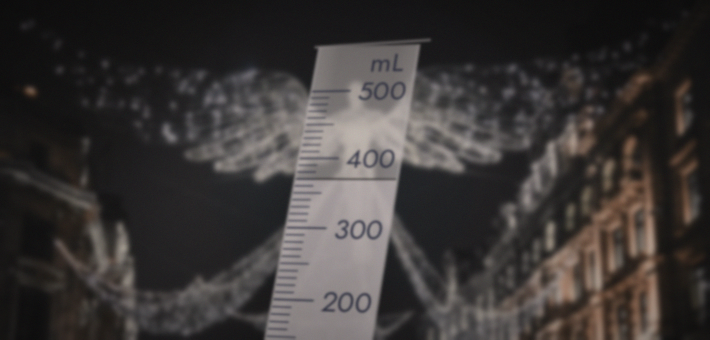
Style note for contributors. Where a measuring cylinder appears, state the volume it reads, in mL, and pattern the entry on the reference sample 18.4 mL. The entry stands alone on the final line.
370 mL
